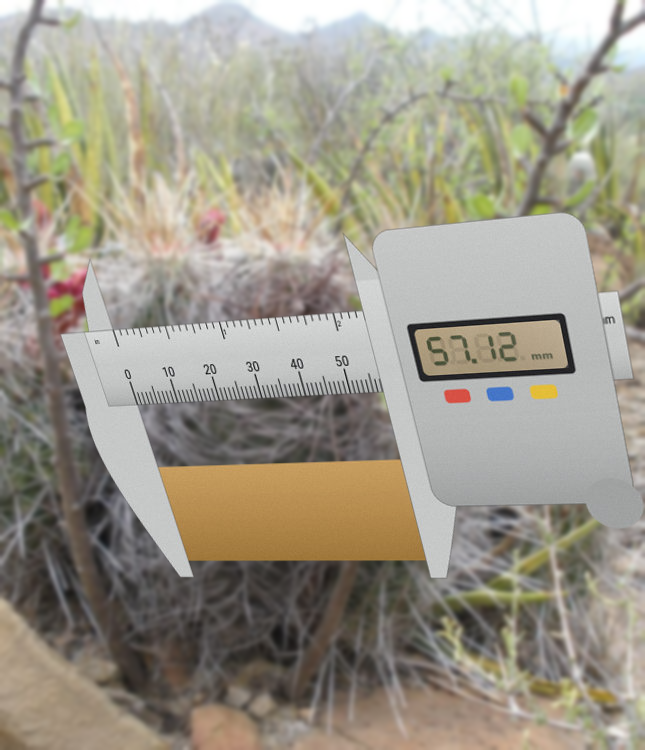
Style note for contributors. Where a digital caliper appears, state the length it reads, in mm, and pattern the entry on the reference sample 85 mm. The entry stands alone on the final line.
57.12 mm
